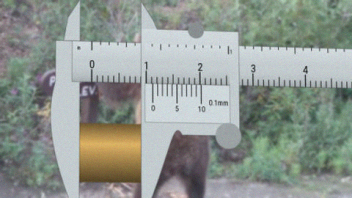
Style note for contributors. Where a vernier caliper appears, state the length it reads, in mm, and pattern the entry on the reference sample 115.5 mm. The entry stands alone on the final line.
11.2 mm
